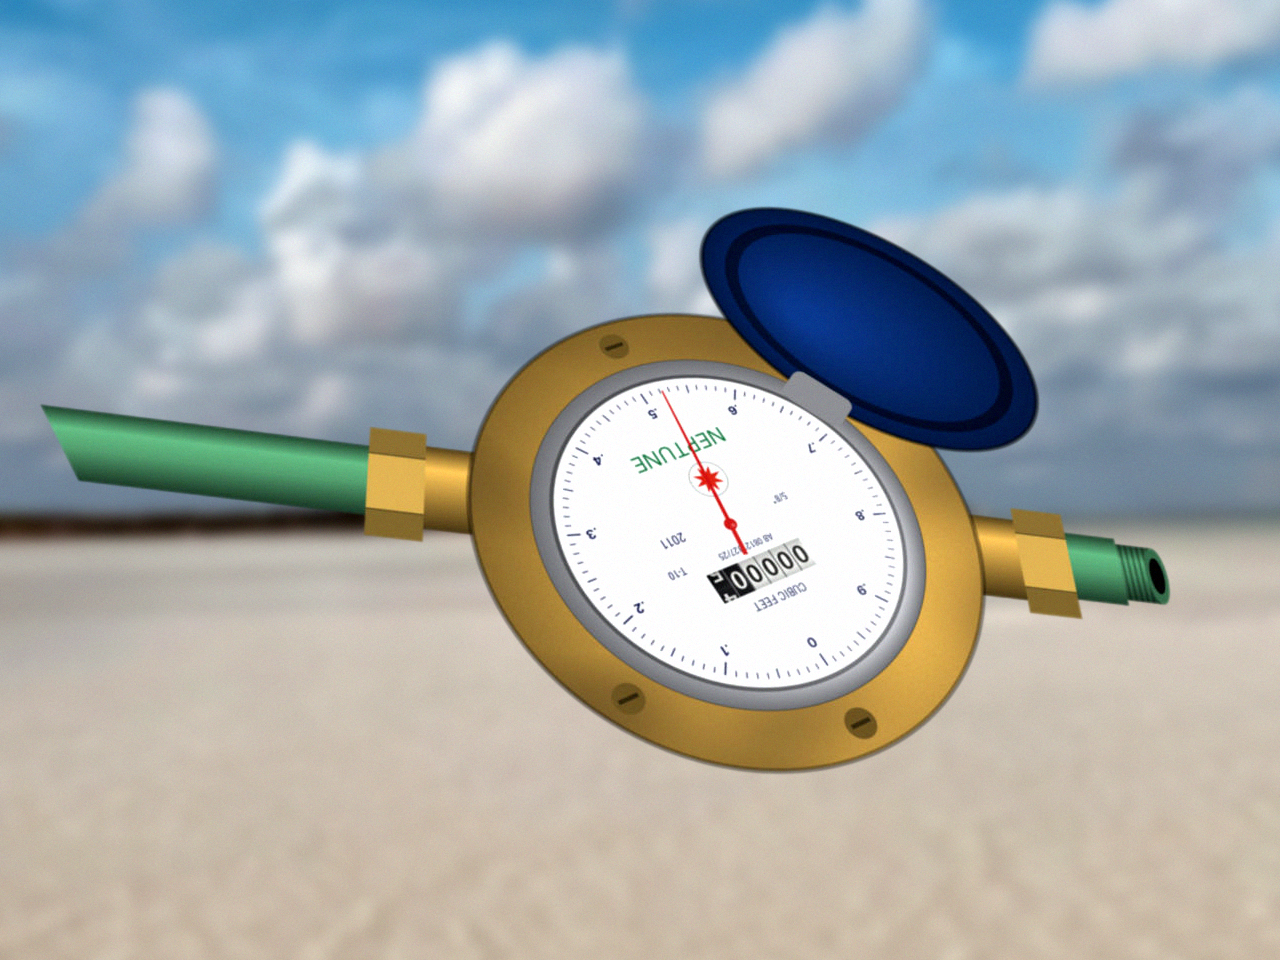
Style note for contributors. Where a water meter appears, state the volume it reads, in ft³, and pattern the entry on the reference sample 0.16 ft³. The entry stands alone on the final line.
4.52 ft³
